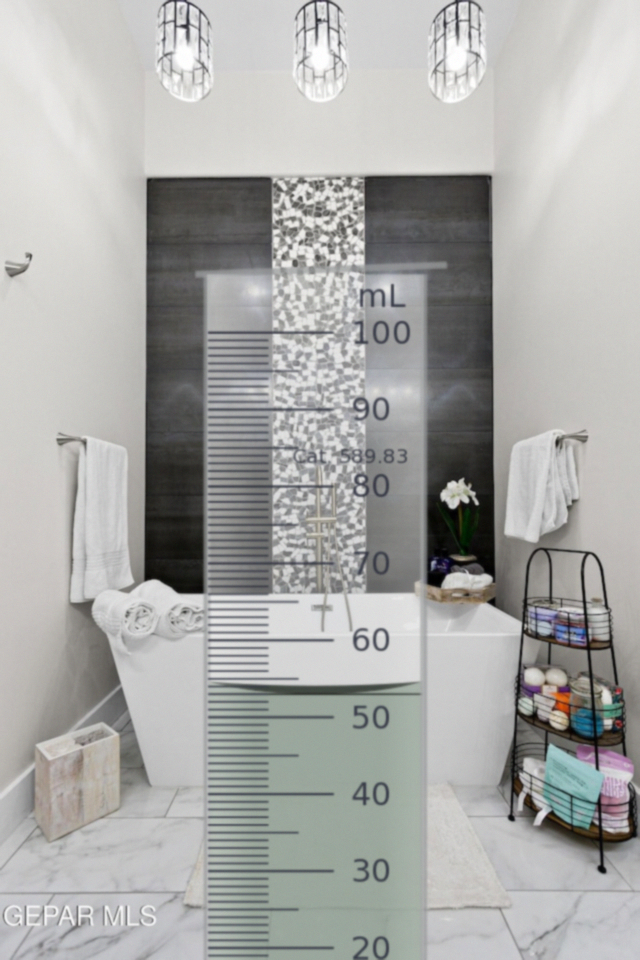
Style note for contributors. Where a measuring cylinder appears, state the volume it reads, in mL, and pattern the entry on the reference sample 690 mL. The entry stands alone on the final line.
53 mL
